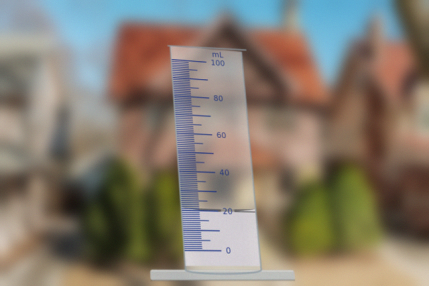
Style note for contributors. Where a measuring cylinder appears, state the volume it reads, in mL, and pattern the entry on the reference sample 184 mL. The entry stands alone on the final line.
20 mL
